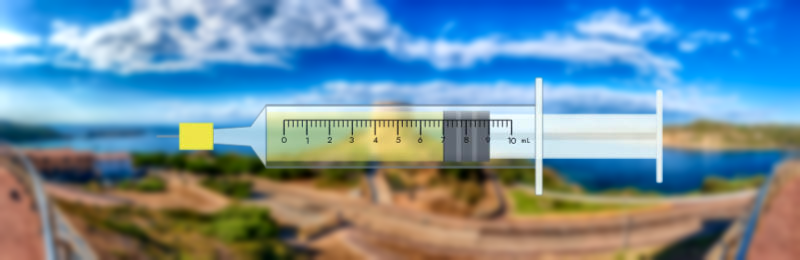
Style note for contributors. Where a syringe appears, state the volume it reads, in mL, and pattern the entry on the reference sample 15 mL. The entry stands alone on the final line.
7 mL
